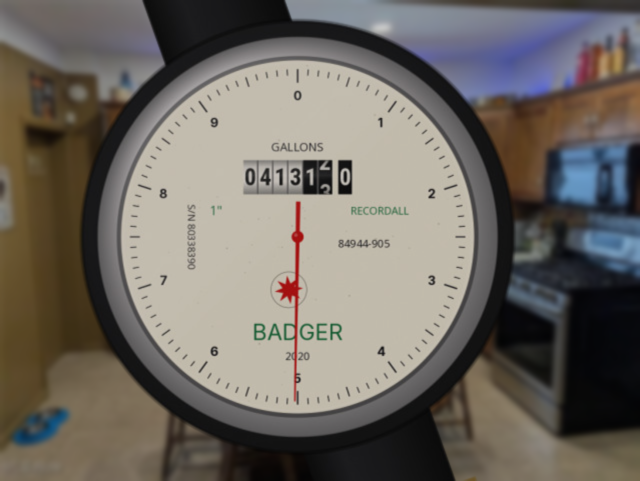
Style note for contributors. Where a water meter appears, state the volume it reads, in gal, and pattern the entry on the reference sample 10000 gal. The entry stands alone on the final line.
413125.0 gal
